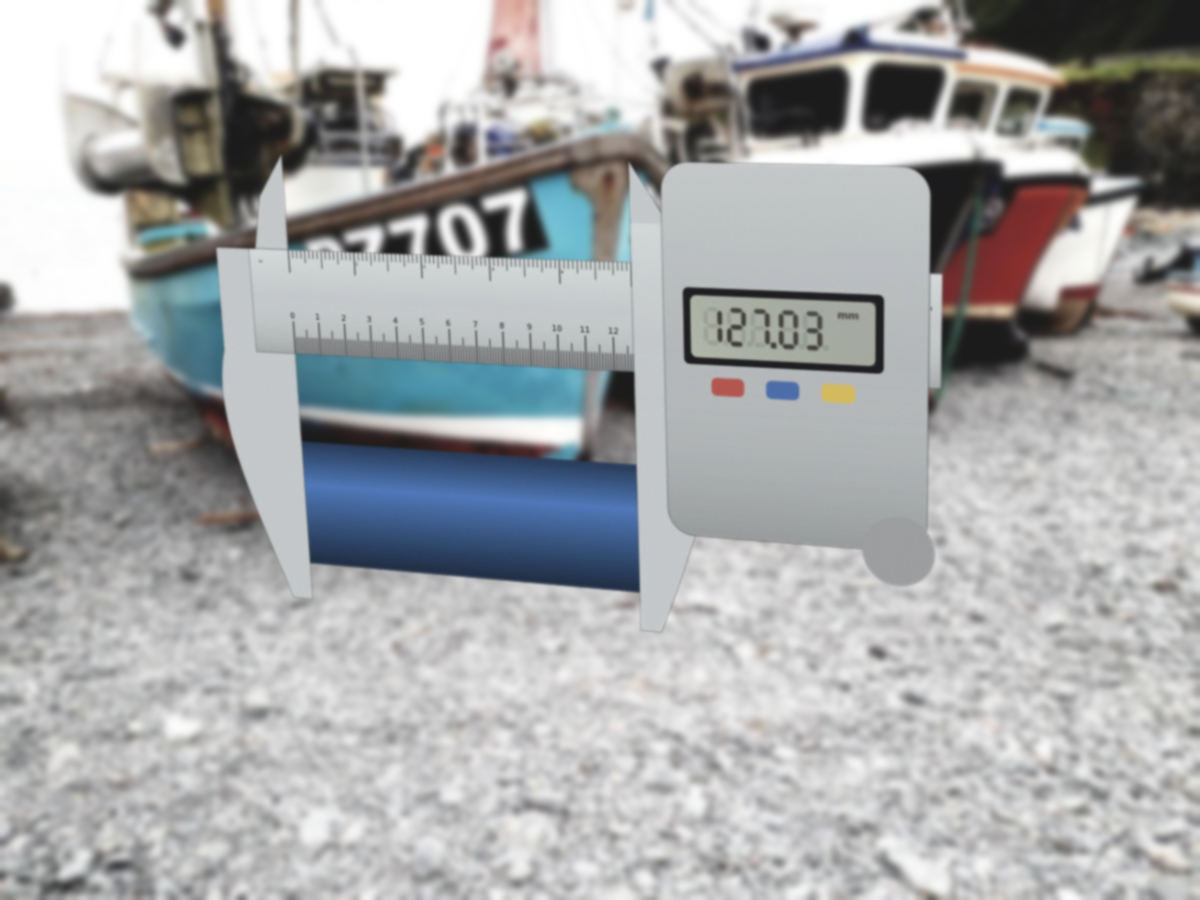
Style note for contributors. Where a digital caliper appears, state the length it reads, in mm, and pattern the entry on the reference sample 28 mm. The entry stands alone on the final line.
127.03 mm
